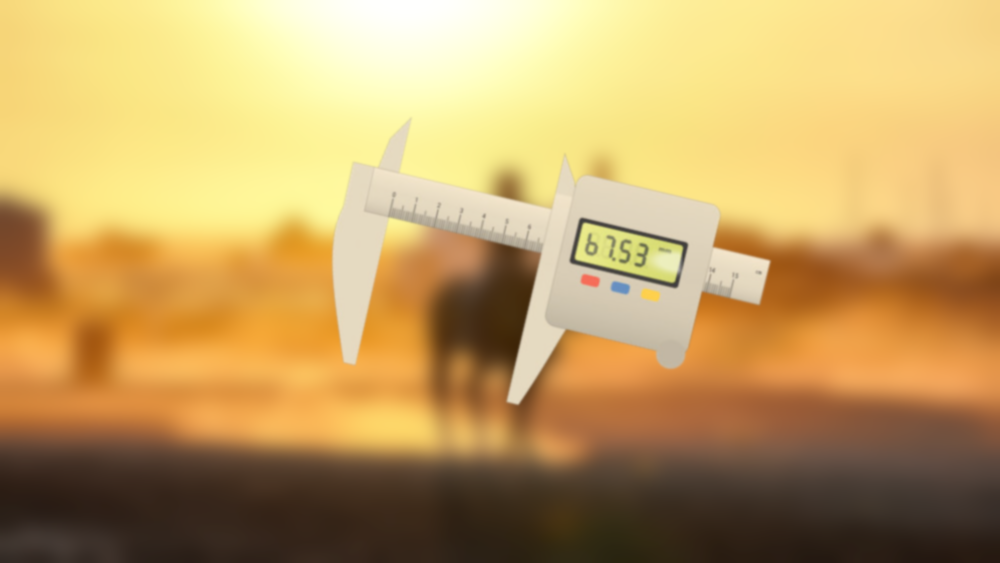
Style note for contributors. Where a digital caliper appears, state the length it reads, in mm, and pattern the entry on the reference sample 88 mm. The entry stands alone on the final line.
67.53 mm
